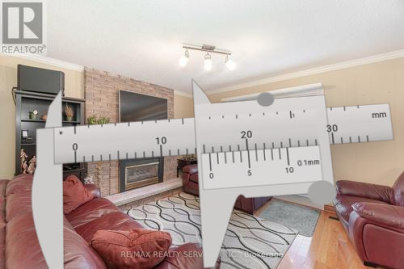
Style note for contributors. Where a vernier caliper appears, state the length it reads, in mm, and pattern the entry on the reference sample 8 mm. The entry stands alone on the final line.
15.6 mm
